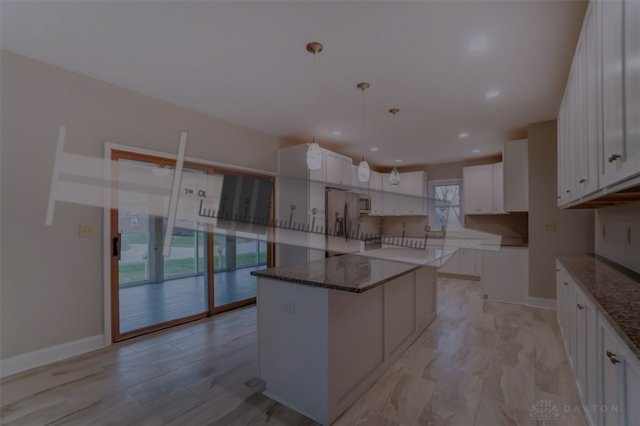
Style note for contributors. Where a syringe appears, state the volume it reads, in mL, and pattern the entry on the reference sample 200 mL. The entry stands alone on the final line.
7 mL
